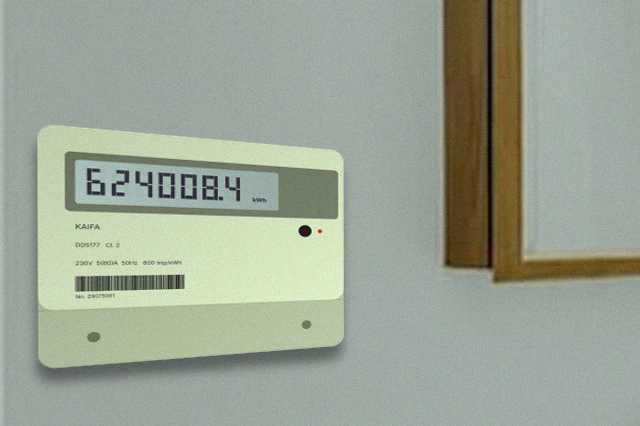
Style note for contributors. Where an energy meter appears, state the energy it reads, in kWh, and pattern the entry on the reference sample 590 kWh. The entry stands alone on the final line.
624008.4 kWh
